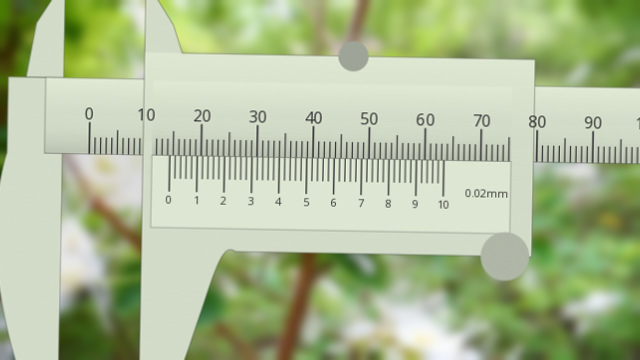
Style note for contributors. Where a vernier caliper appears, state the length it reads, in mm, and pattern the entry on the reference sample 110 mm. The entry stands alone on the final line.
14.4 mm
